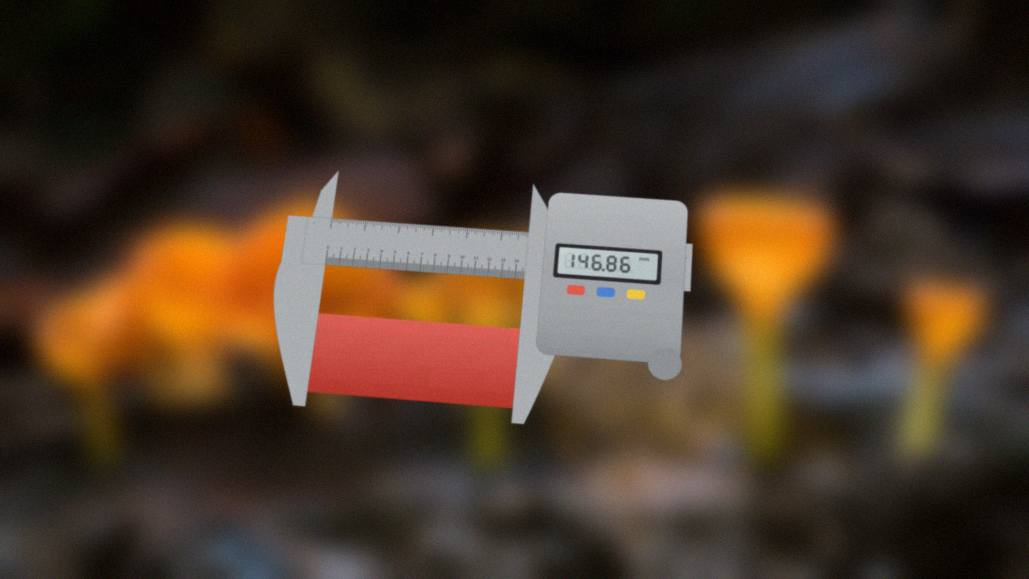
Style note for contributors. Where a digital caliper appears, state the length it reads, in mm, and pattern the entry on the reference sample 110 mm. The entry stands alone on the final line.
146.86 mm
